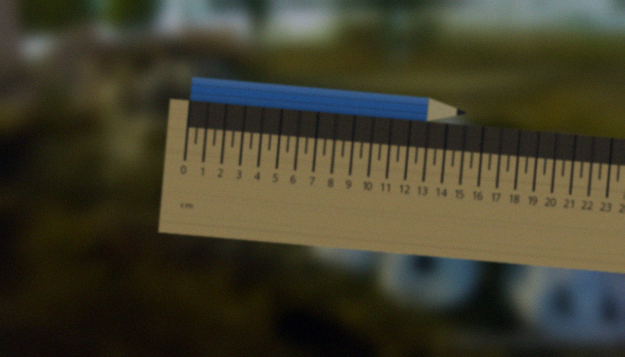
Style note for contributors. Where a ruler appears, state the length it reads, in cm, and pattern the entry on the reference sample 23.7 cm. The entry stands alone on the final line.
15 cm
